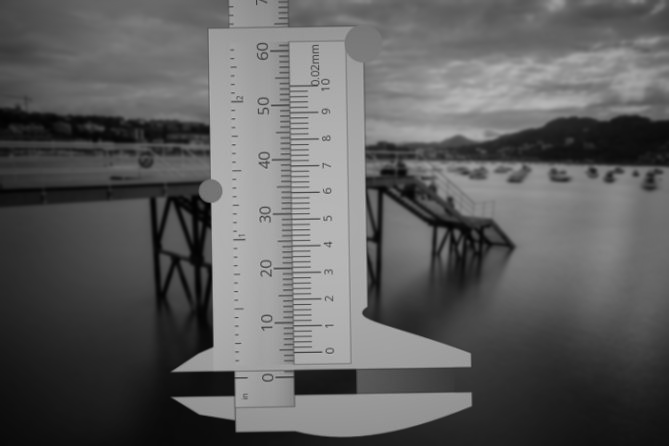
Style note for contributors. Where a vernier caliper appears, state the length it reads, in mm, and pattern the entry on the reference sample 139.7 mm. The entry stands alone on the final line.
4.5 mm
